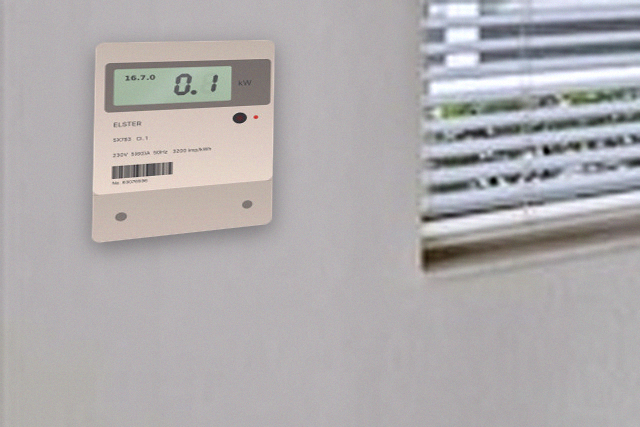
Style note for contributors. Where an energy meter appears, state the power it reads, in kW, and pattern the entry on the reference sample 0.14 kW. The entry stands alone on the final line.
0.1 kW
